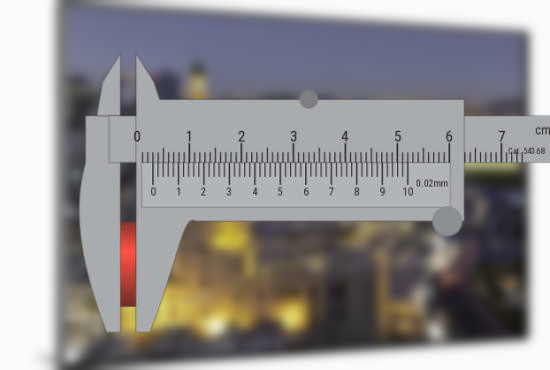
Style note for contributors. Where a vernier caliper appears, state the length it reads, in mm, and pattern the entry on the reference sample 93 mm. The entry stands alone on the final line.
3.0 mm
